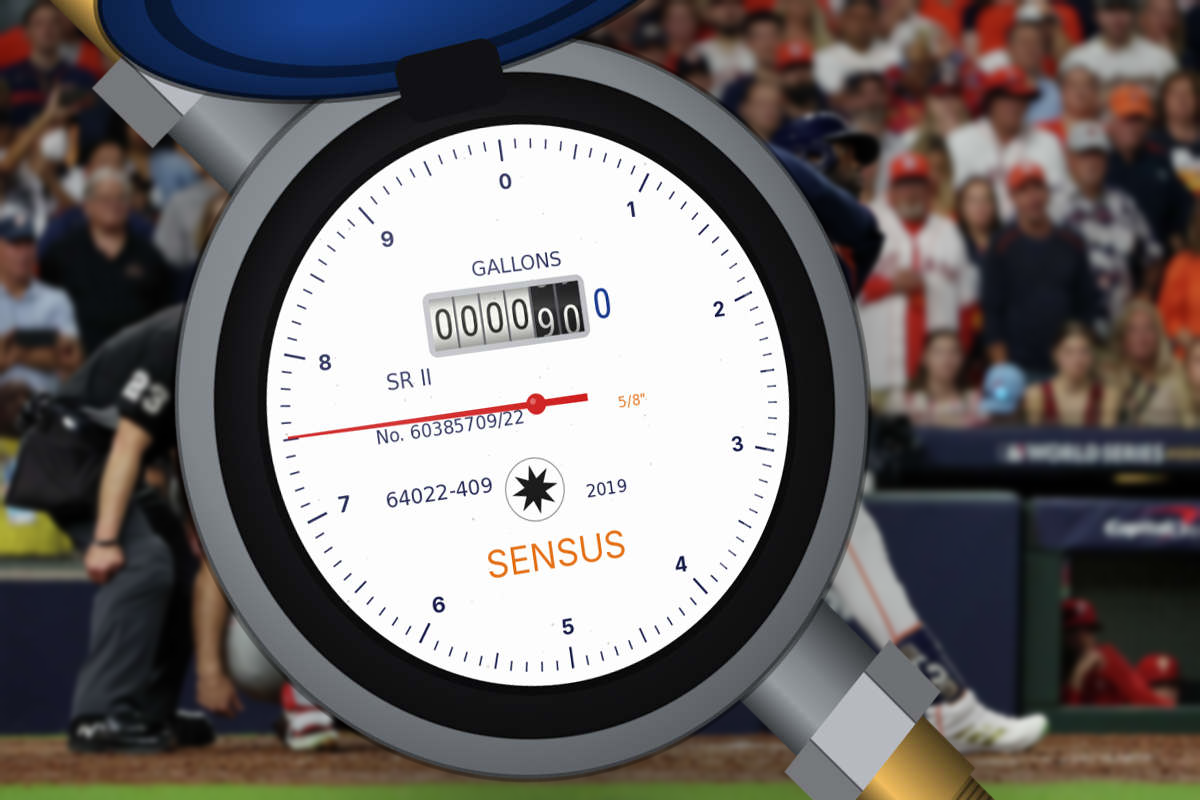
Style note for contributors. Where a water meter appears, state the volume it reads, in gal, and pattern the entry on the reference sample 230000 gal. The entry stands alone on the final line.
897.5 gal
